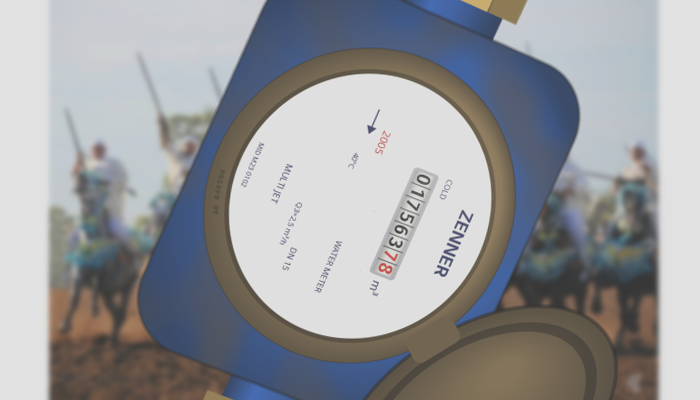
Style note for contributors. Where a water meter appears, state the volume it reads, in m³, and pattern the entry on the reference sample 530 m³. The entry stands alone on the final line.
17563.78 m³
